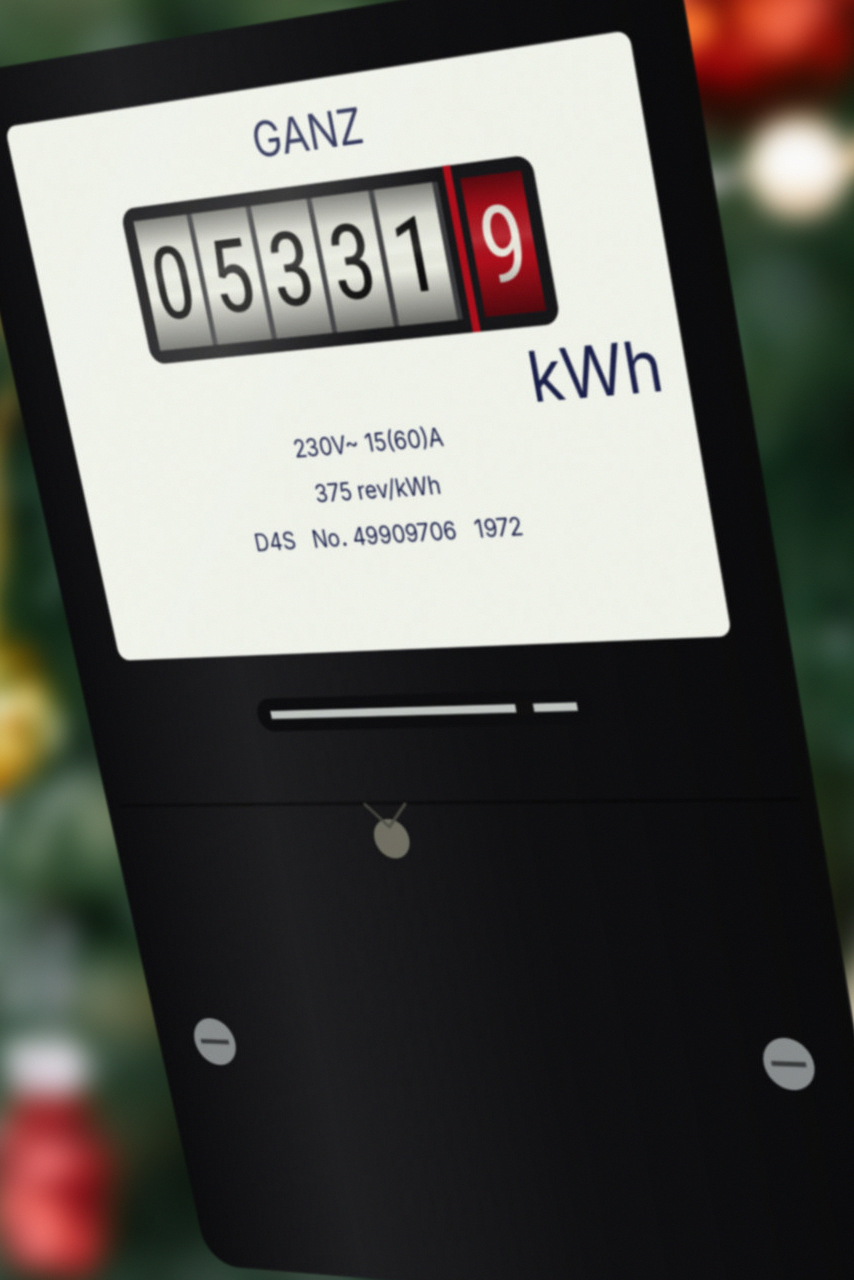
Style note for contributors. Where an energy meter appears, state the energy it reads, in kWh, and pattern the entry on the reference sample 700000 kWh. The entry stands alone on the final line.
5331.9 kWh
